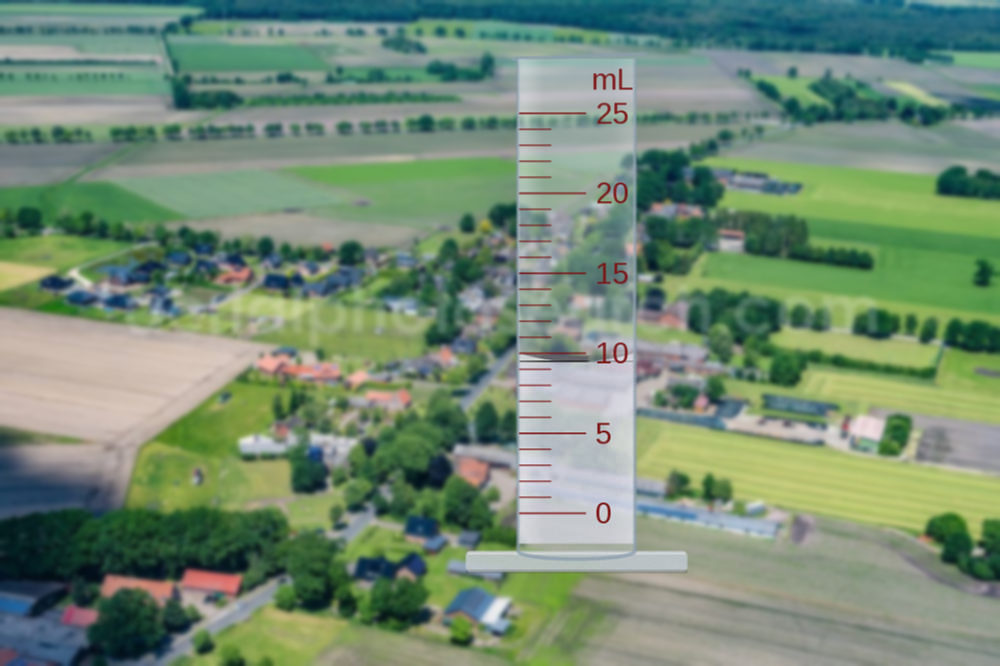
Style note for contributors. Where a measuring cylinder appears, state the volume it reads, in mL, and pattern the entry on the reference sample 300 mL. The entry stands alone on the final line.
9.5 mL
